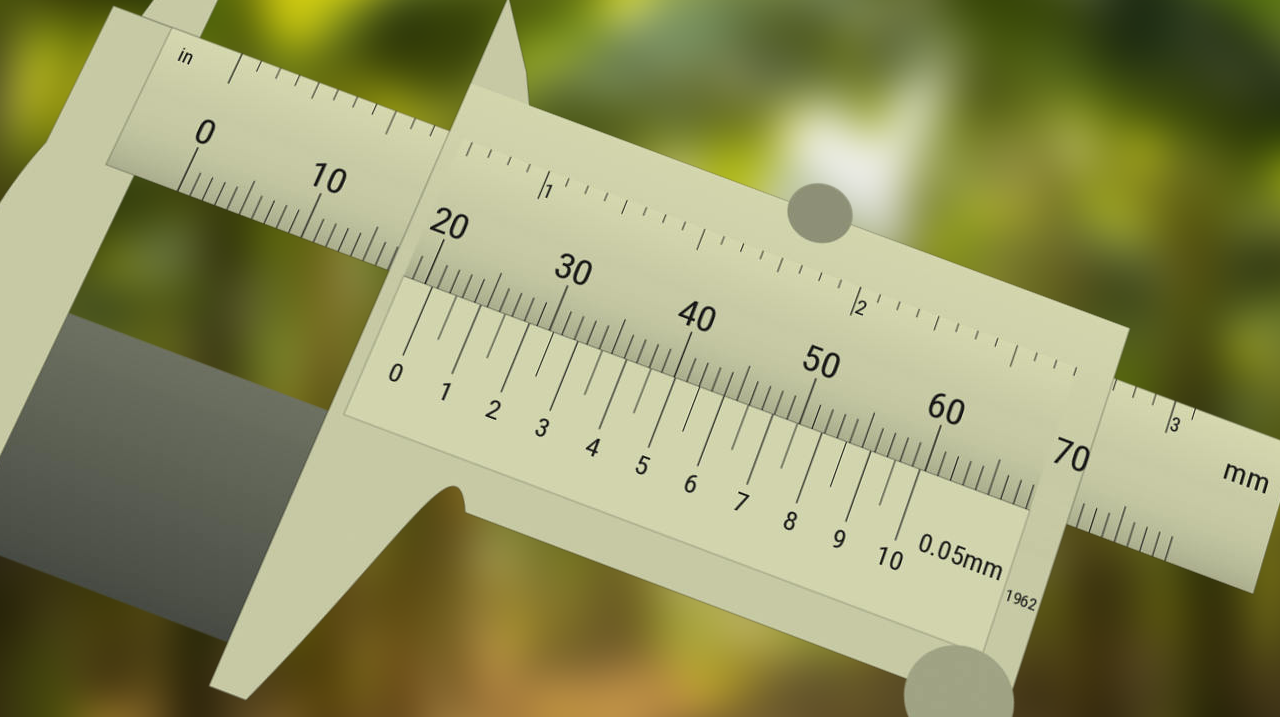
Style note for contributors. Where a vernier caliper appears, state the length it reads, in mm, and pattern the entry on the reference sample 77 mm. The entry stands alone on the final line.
20.6 mm
